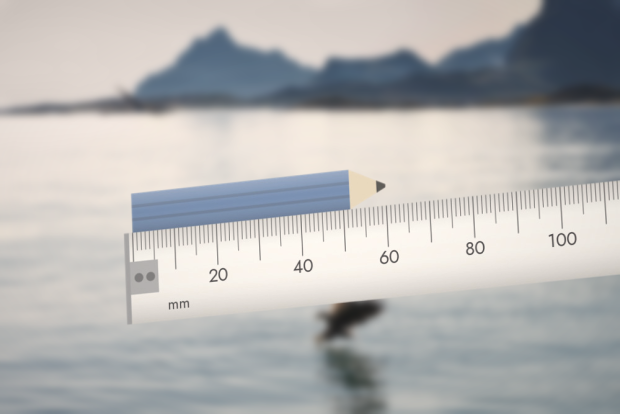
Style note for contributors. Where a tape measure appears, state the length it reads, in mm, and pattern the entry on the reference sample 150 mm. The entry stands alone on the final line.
60 mm
